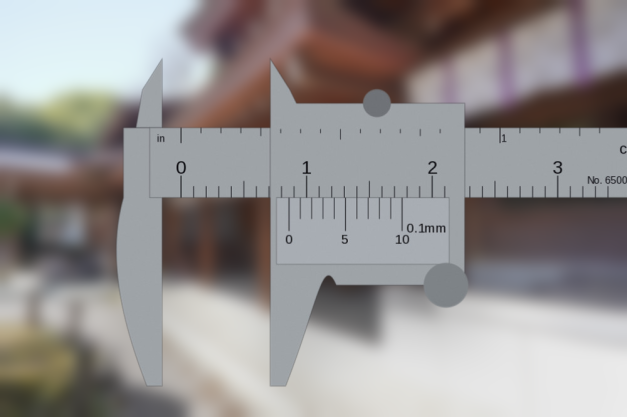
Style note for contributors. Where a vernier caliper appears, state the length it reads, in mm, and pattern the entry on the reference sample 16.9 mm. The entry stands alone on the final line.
8.6 mm
